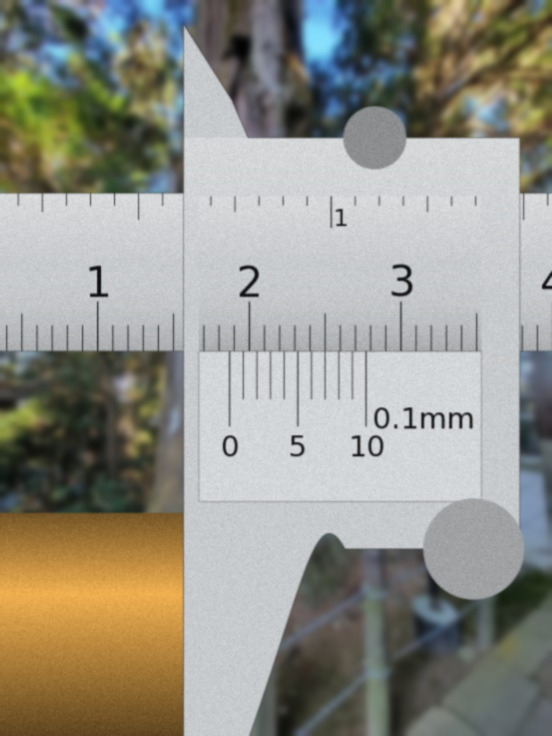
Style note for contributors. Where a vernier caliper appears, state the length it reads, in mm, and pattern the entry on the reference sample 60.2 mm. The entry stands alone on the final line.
18.7 mm
